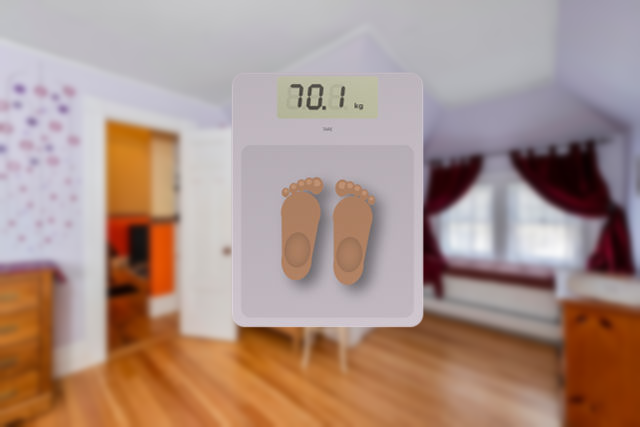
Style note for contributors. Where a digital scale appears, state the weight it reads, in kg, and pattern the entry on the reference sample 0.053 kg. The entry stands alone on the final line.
70.1 kg
